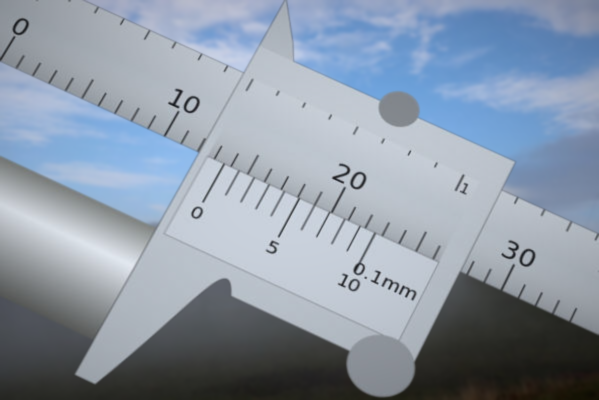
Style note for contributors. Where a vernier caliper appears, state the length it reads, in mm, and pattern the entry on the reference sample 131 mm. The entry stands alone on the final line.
13.6 mm
